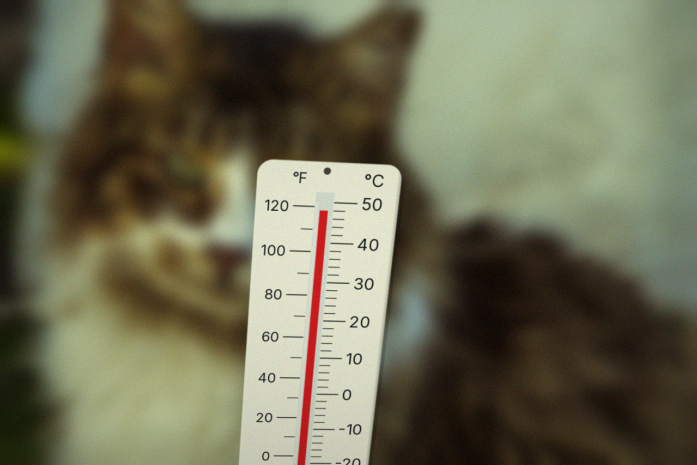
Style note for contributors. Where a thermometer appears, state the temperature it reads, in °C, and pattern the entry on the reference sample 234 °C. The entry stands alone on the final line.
48 °C
